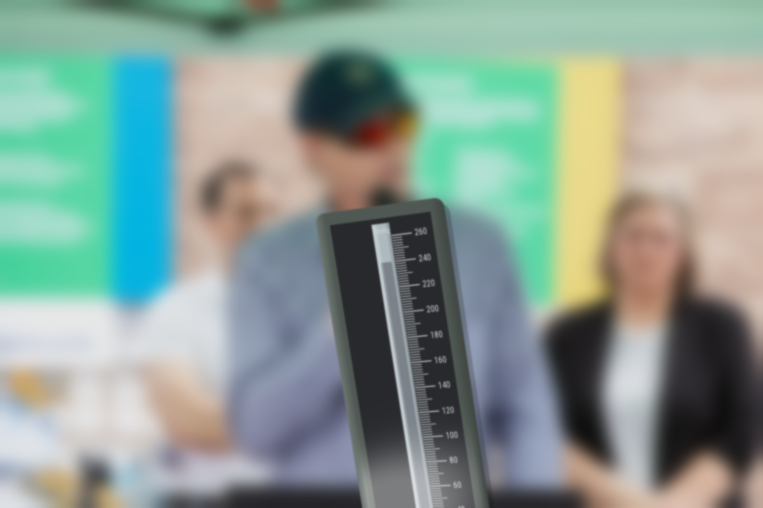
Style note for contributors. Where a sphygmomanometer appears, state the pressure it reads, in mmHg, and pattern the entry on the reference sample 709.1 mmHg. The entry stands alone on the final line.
240 mmHg
